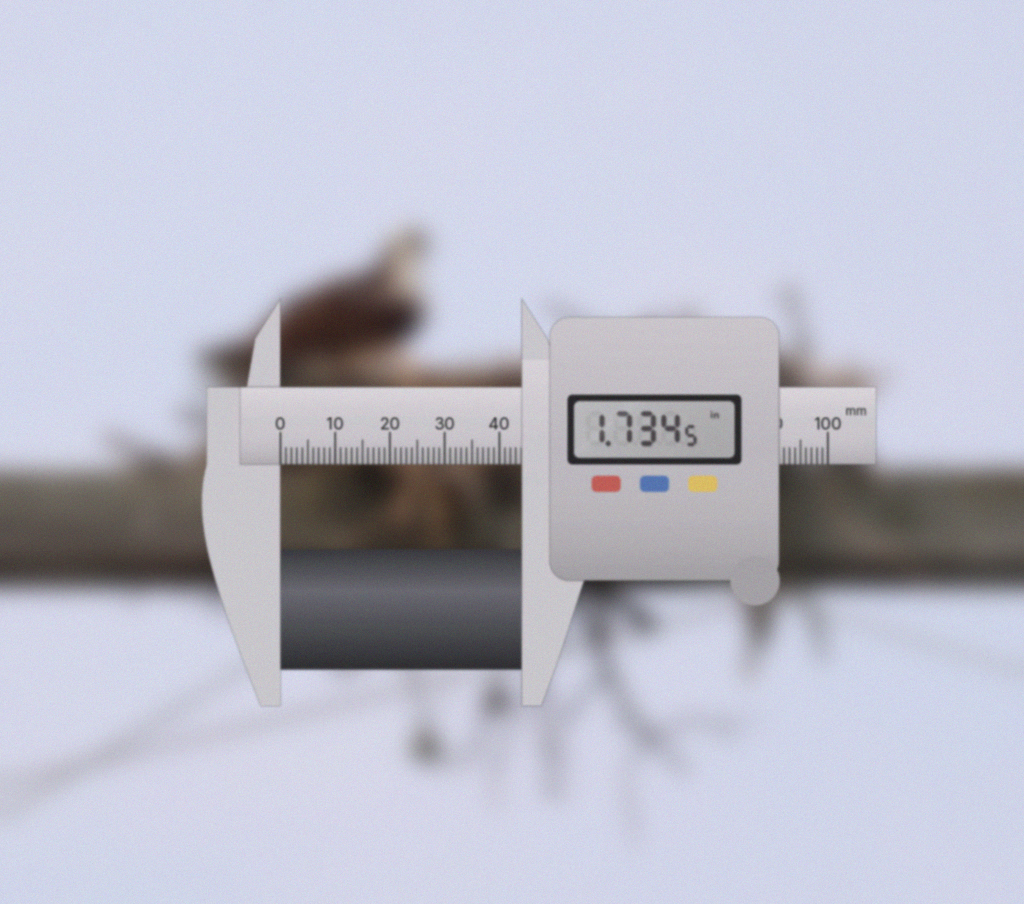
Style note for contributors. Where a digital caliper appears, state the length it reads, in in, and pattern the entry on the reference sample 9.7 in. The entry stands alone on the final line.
1.7345 in
